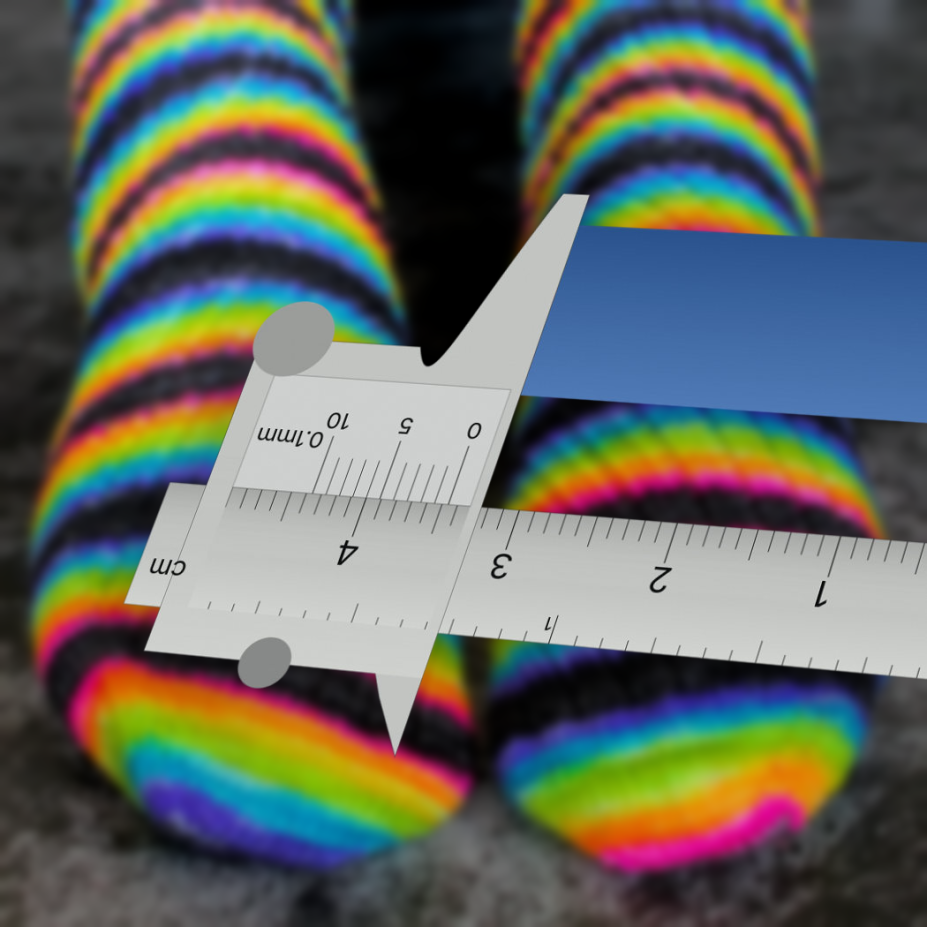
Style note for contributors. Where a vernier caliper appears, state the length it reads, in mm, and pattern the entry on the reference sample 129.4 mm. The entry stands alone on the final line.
34.6 mm
